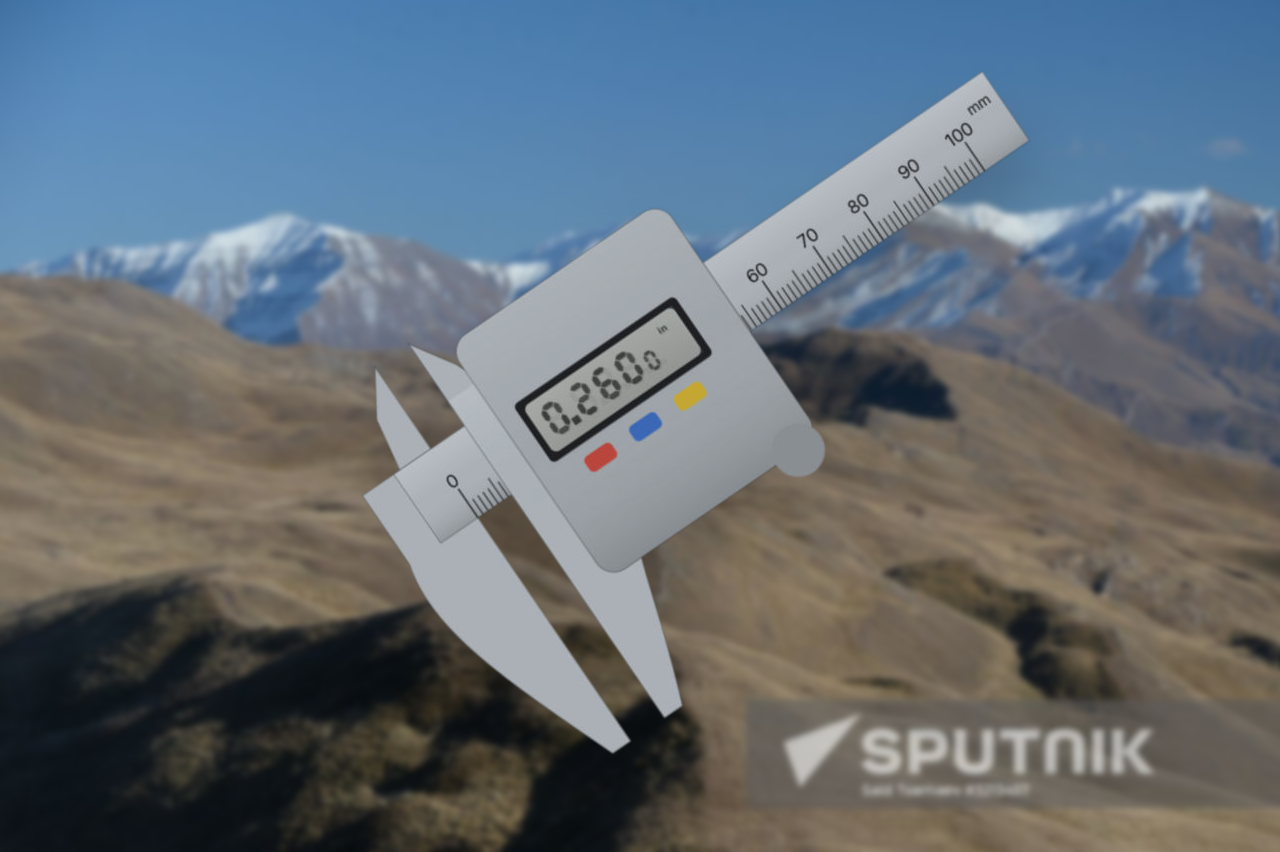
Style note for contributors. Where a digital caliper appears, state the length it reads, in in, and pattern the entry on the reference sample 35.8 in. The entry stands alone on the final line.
0.2600 in
